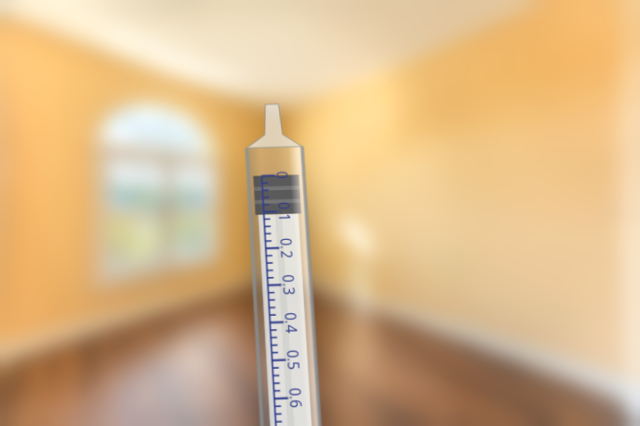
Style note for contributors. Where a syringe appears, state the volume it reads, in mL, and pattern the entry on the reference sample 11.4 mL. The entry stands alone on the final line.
0 mL
